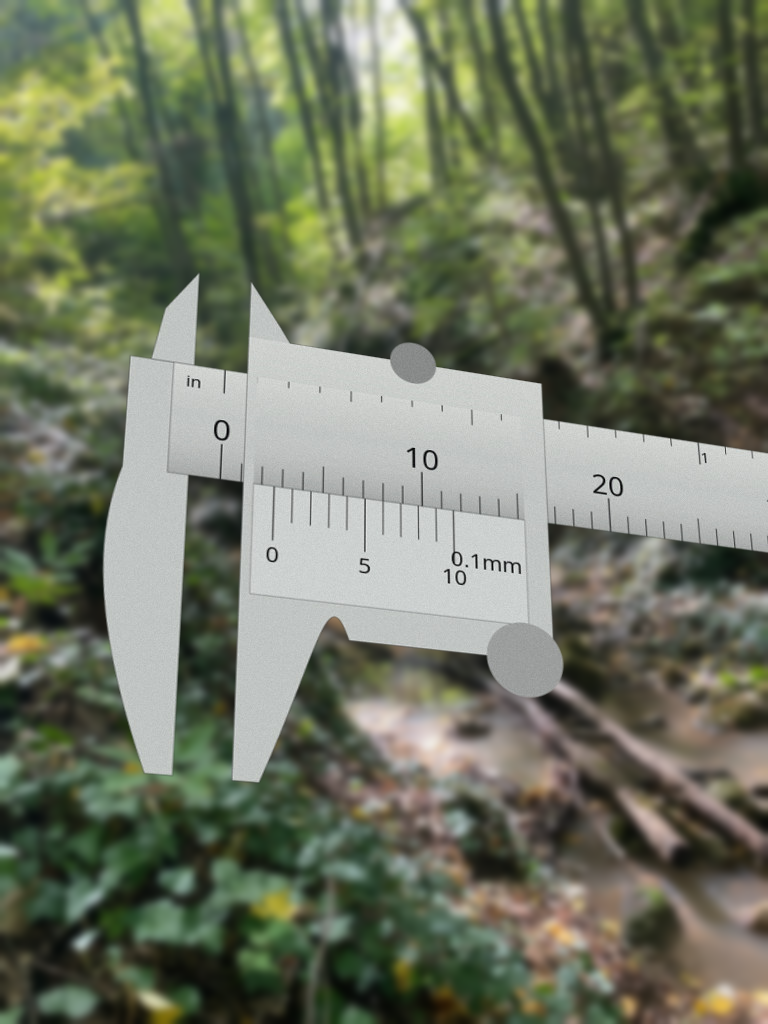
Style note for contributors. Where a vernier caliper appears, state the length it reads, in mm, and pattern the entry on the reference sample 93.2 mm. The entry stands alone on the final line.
2.6 mm
